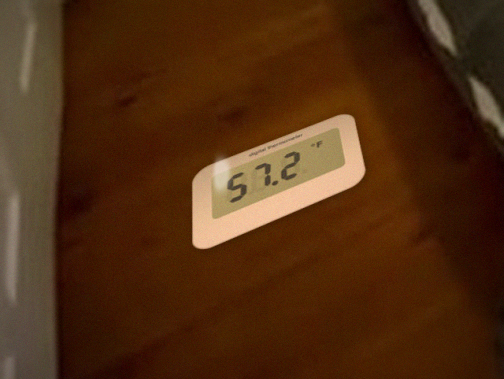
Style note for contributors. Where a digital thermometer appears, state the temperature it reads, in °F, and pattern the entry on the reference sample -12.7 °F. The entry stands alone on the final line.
57.2 °F
